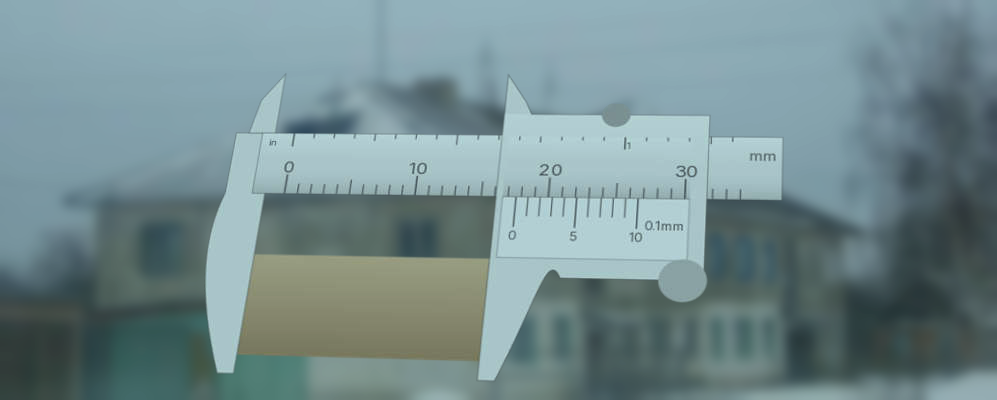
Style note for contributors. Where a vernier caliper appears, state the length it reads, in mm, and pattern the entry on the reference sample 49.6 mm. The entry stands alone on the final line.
17.6 mm
